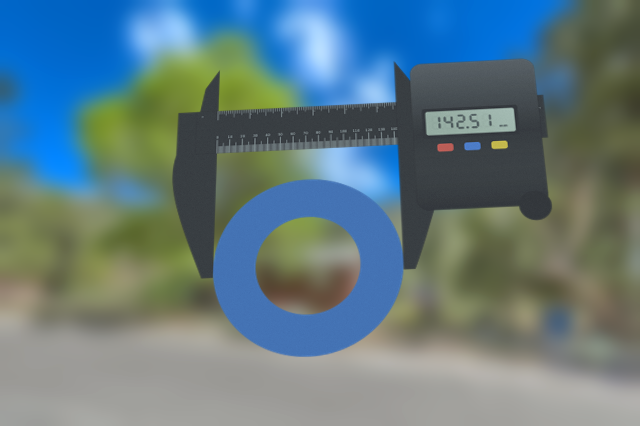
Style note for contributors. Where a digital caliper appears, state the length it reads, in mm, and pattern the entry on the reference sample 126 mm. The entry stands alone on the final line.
142.51 mm
